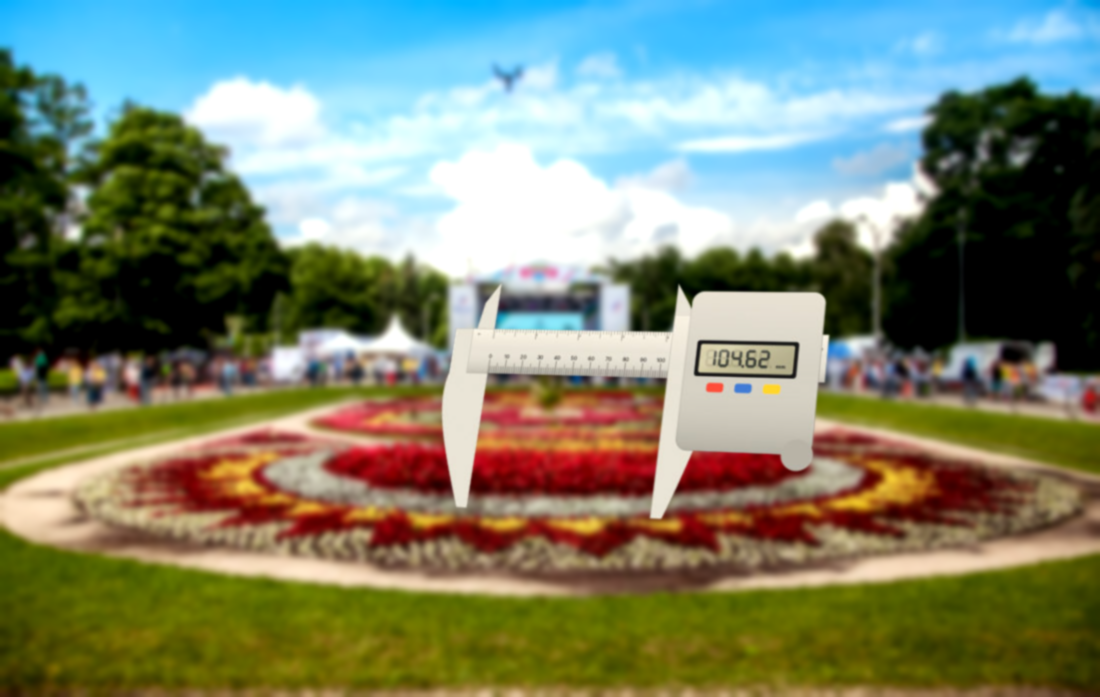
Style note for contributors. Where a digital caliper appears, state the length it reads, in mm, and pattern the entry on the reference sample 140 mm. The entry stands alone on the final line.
104.62 mm
